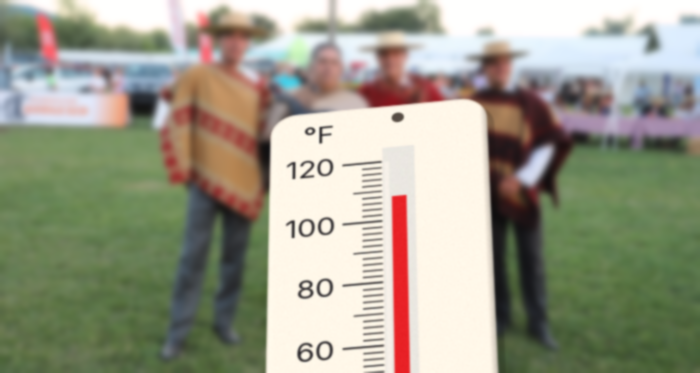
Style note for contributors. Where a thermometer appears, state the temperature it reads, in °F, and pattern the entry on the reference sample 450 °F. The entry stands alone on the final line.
108 °F
